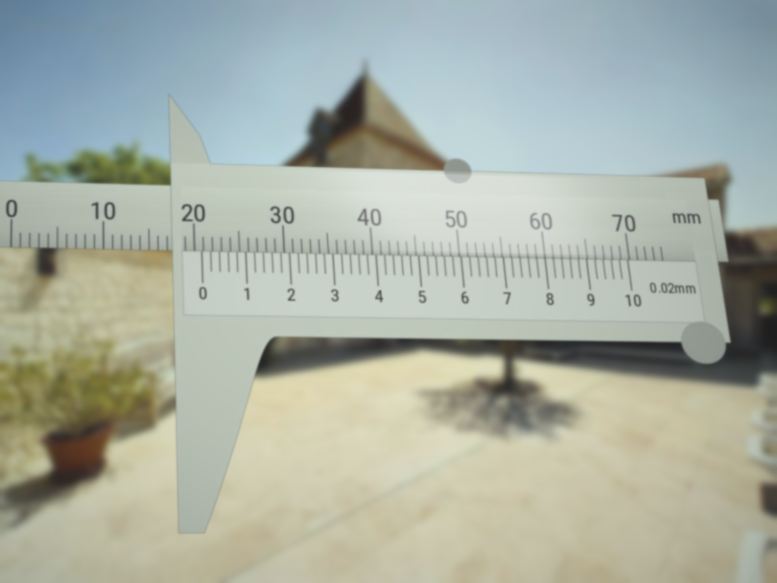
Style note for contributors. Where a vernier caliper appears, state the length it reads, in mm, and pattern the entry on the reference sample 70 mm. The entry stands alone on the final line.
20.8 mm
